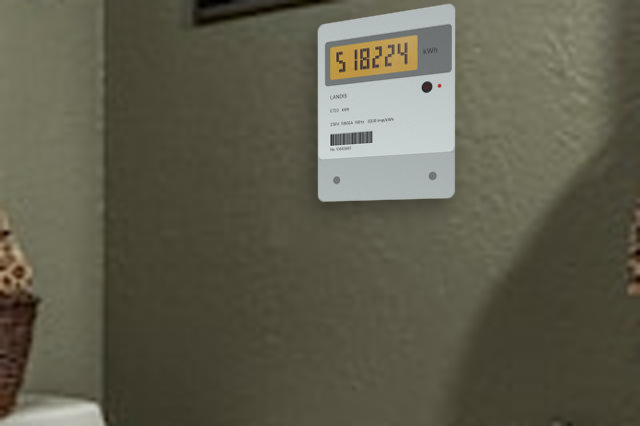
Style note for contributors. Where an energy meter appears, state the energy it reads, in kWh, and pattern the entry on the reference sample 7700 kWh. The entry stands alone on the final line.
518224 kWh
